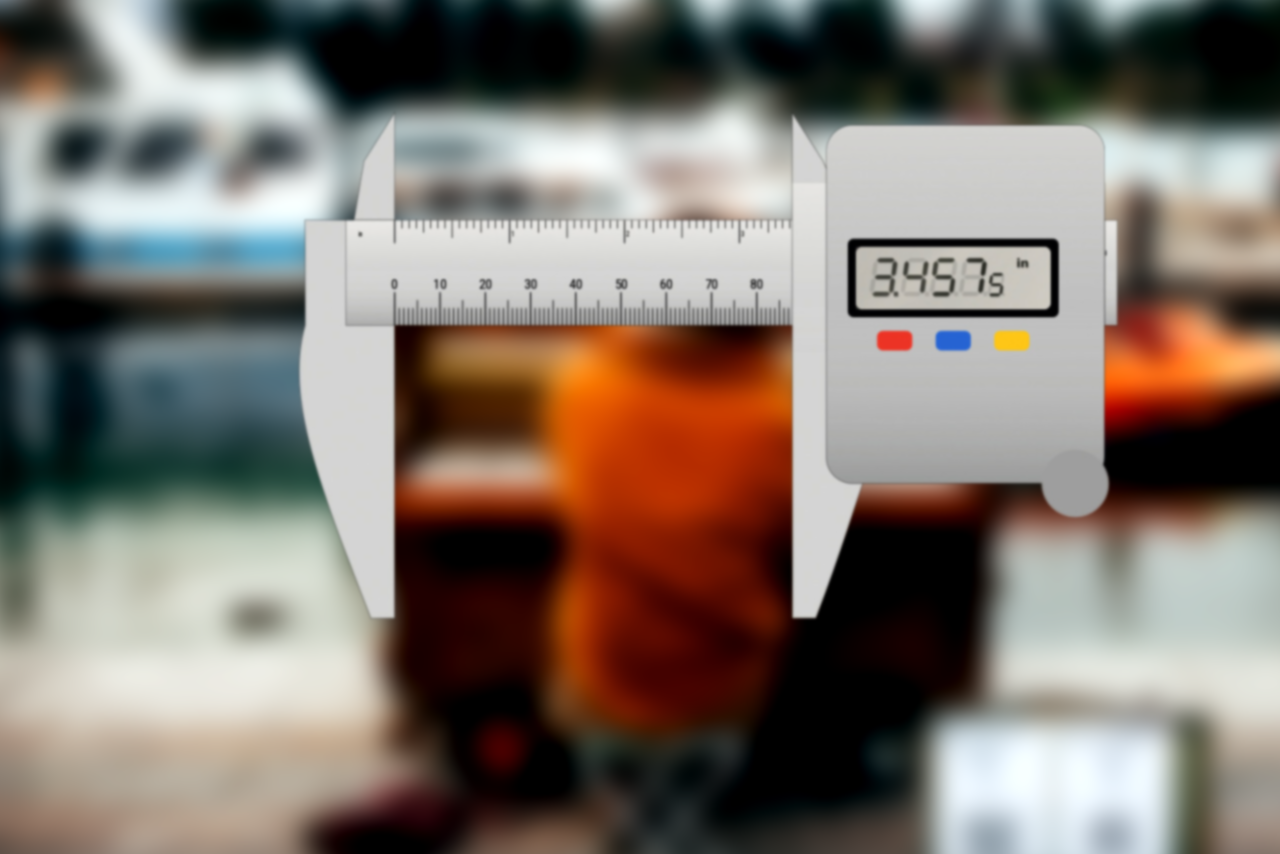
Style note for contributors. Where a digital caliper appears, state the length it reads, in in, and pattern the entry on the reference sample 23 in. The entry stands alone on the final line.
3.4575 in
